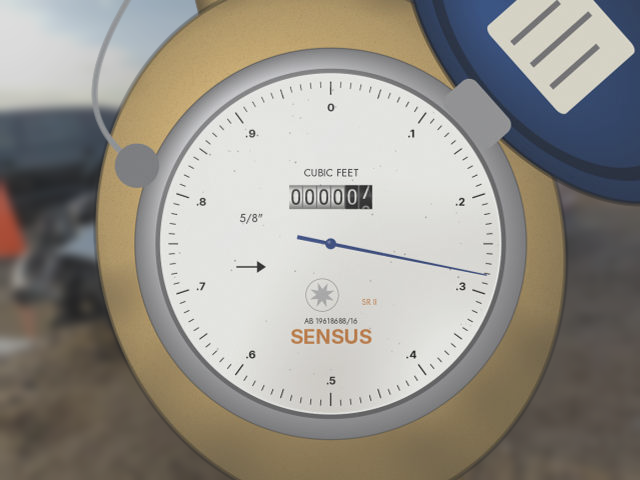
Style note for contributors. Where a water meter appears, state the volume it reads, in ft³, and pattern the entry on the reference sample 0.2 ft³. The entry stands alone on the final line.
7.28 ft³
